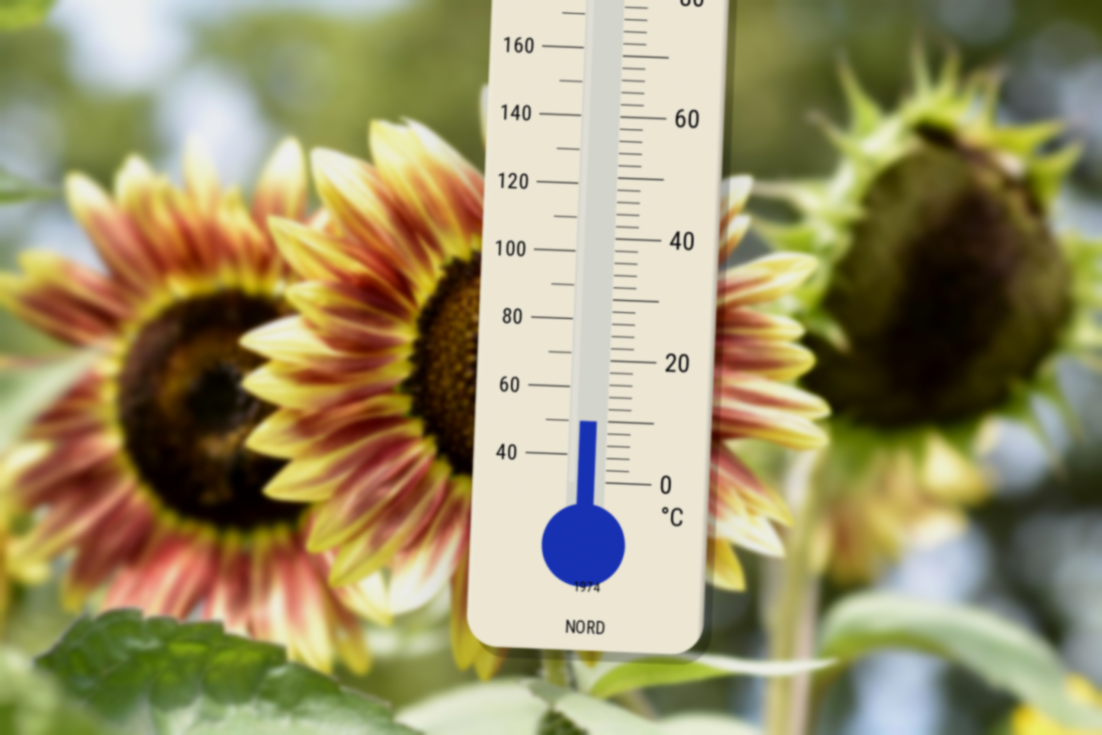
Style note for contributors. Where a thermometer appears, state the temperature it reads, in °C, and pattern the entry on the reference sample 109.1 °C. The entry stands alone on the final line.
10 °C
